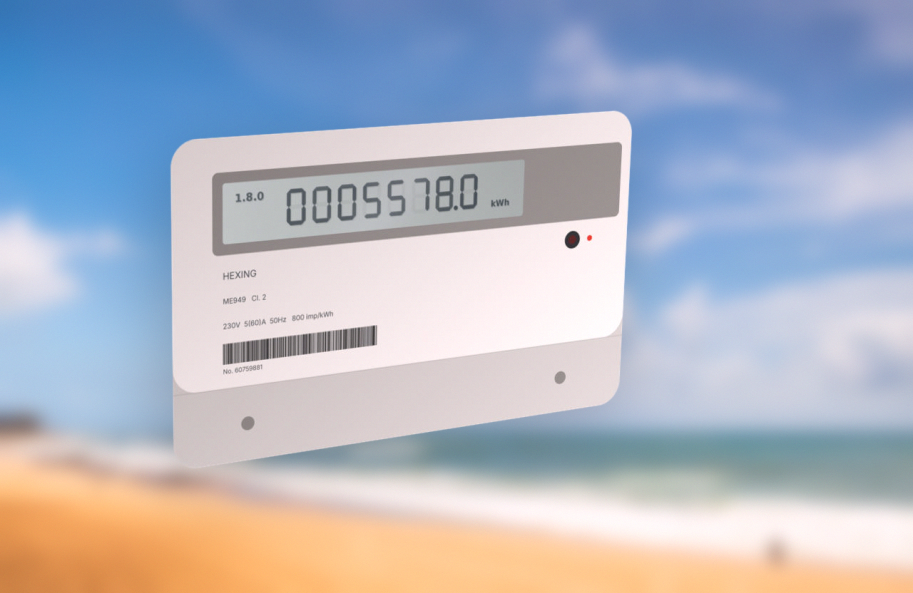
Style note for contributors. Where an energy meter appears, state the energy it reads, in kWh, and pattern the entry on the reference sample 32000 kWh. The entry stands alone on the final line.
5578.0 kWh
